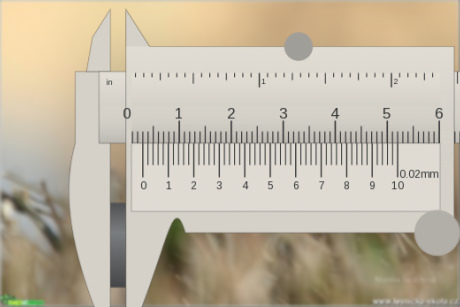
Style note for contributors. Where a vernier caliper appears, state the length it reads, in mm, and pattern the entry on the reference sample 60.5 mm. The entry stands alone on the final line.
3.0 mm
